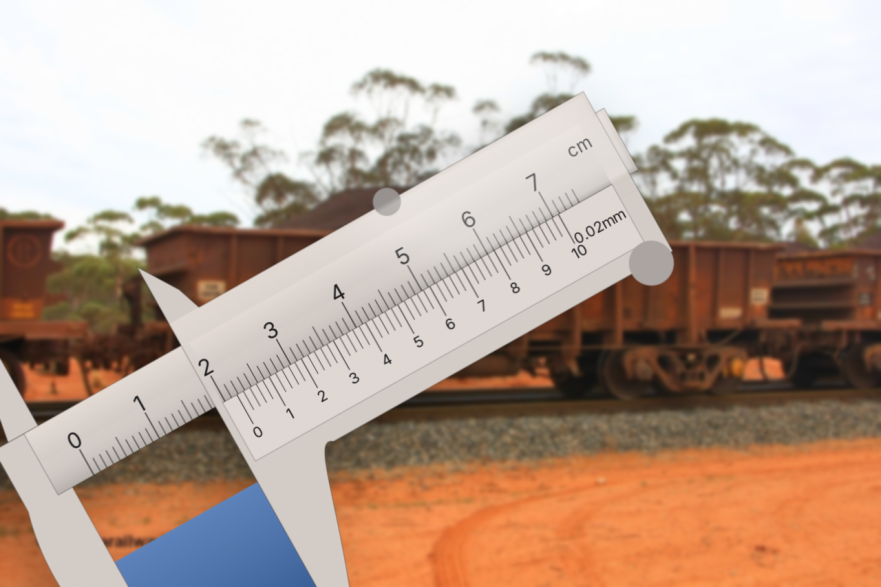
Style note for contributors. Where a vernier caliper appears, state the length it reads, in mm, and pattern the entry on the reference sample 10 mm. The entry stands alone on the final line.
21.8 mm
